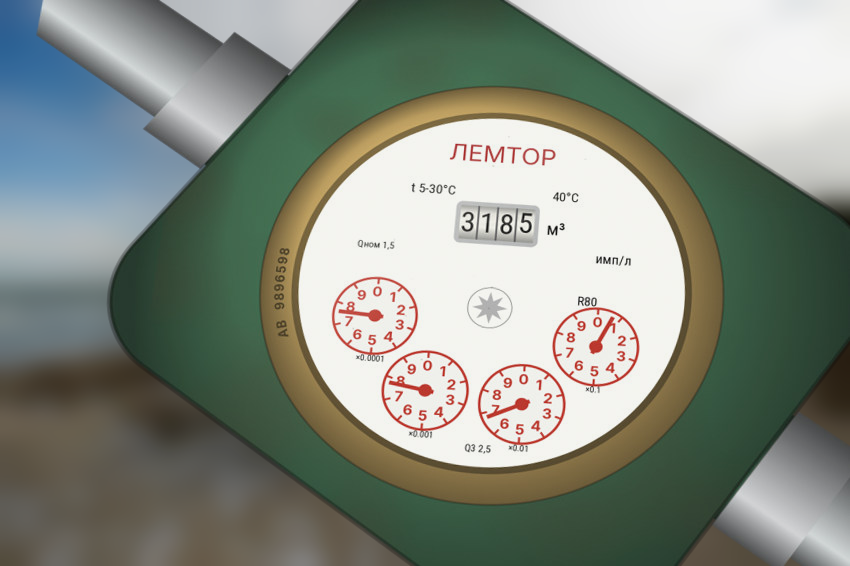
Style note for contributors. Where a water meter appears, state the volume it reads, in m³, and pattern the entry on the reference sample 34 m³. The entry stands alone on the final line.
3185.0677 m³
